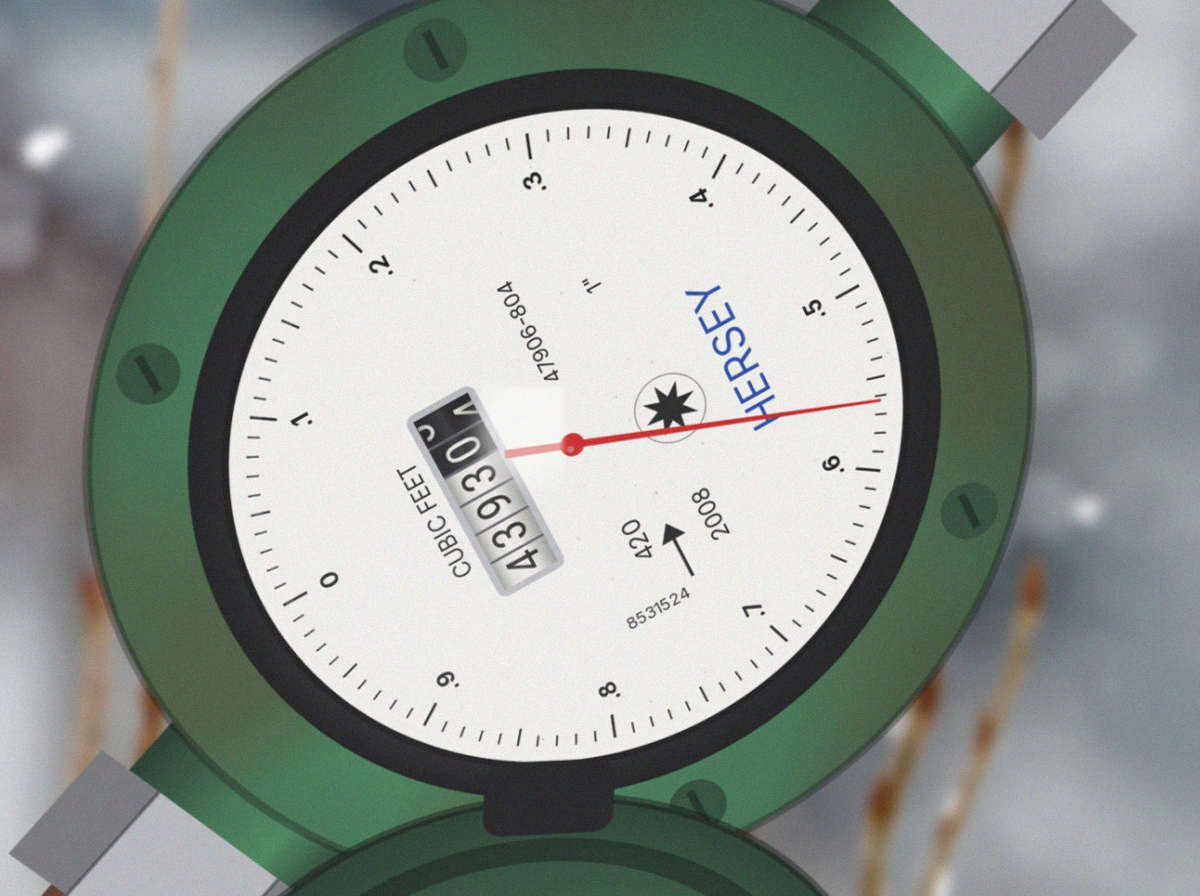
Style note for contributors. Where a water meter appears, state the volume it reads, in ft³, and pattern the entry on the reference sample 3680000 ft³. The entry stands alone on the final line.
439303.56 ft³
